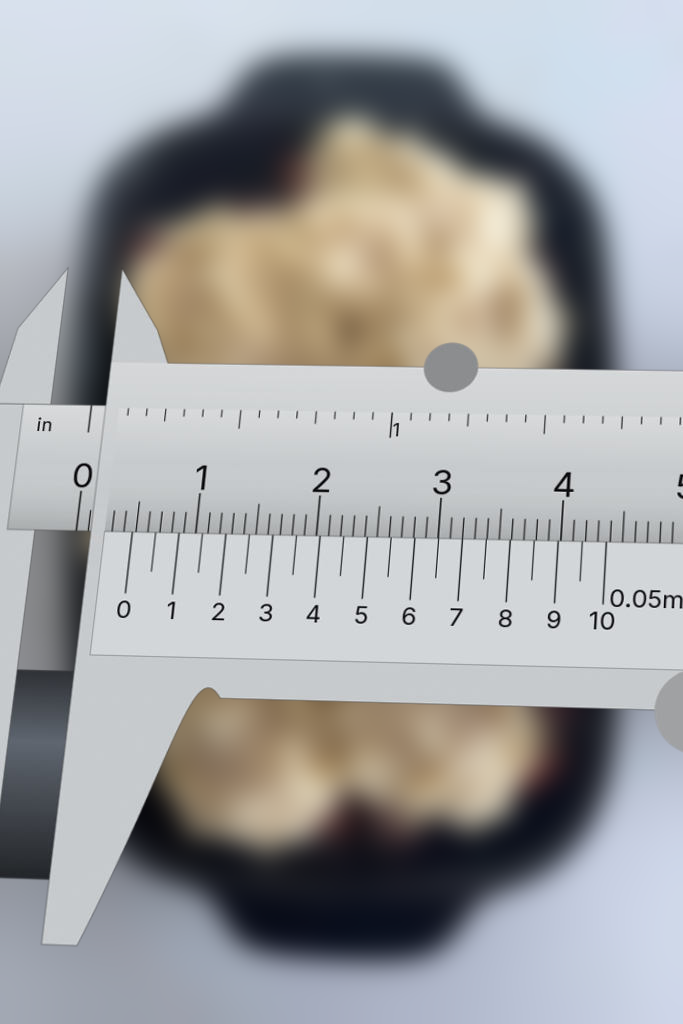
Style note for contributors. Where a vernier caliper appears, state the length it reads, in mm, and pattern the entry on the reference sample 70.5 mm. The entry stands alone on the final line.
4.7 mm
